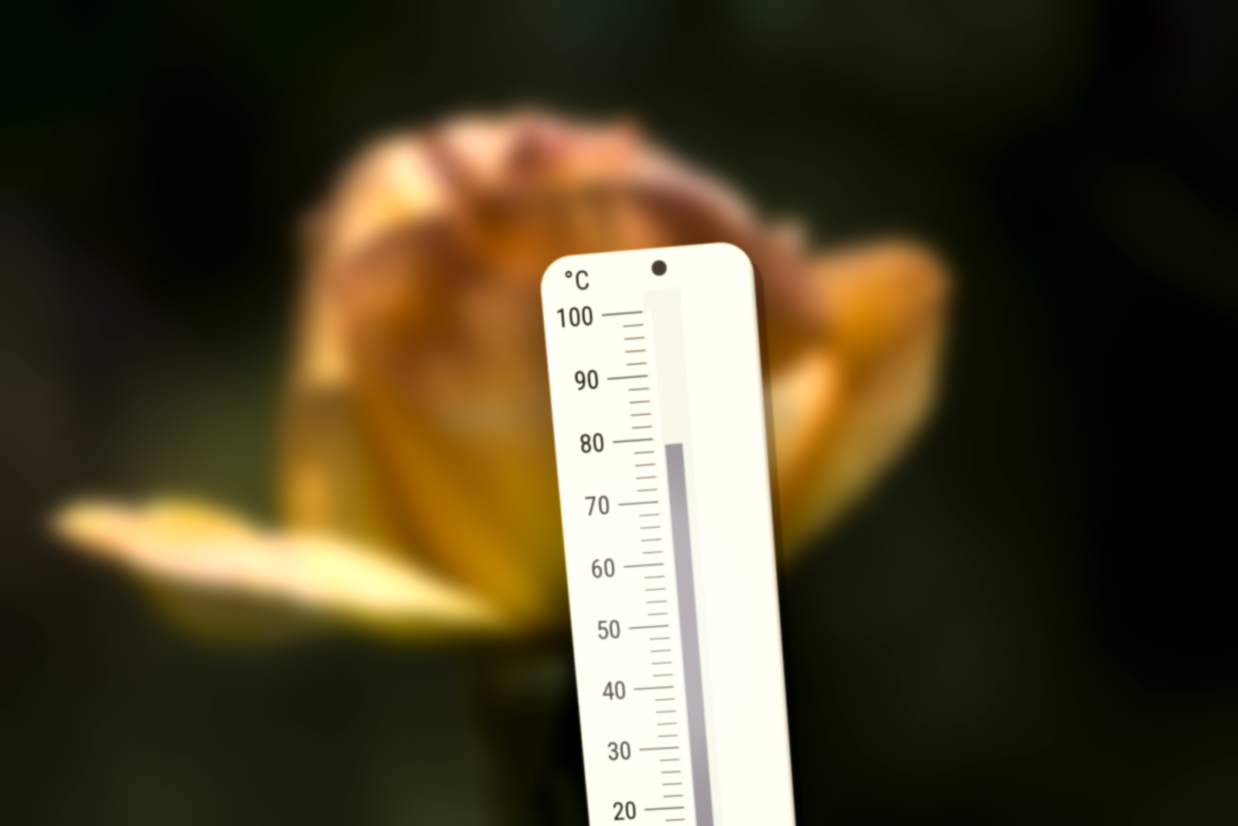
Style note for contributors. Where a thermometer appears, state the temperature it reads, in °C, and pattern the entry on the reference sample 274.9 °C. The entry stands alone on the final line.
79 °C
